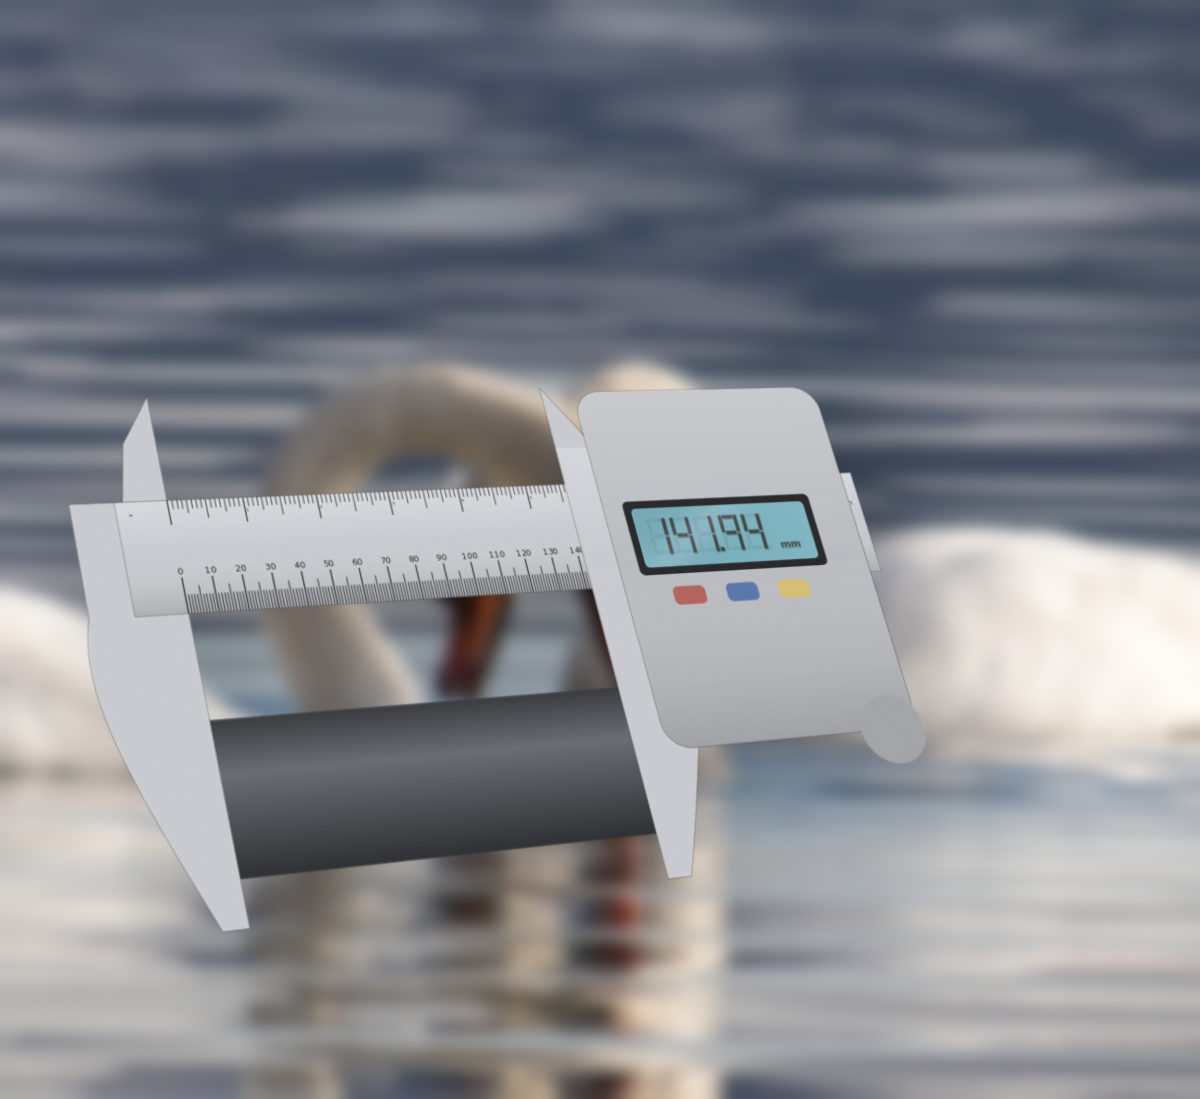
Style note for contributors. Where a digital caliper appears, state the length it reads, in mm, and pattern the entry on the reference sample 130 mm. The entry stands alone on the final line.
141.94 mm
